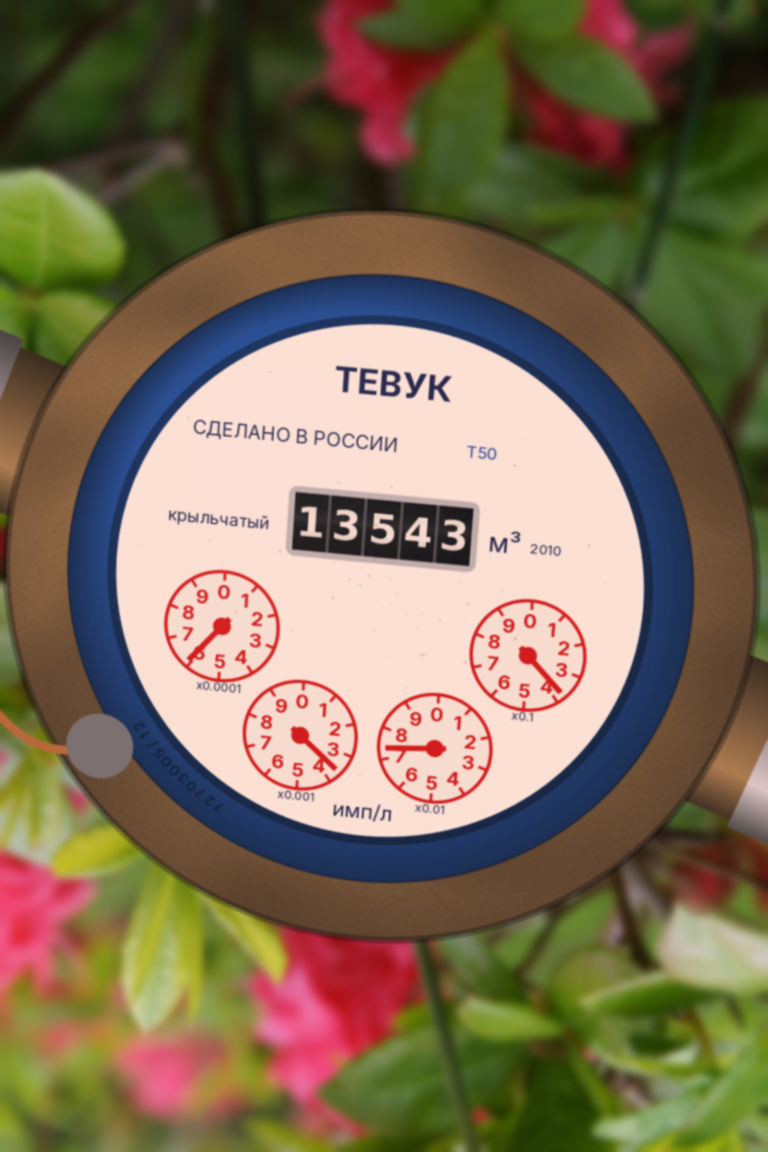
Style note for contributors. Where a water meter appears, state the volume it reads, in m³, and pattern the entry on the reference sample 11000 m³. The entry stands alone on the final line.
13543.3736 m³
